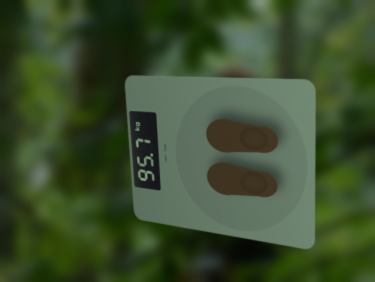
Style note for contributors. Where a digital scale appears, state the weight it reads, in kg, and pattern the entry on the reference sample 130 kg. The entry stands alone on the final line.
95.7 kg
